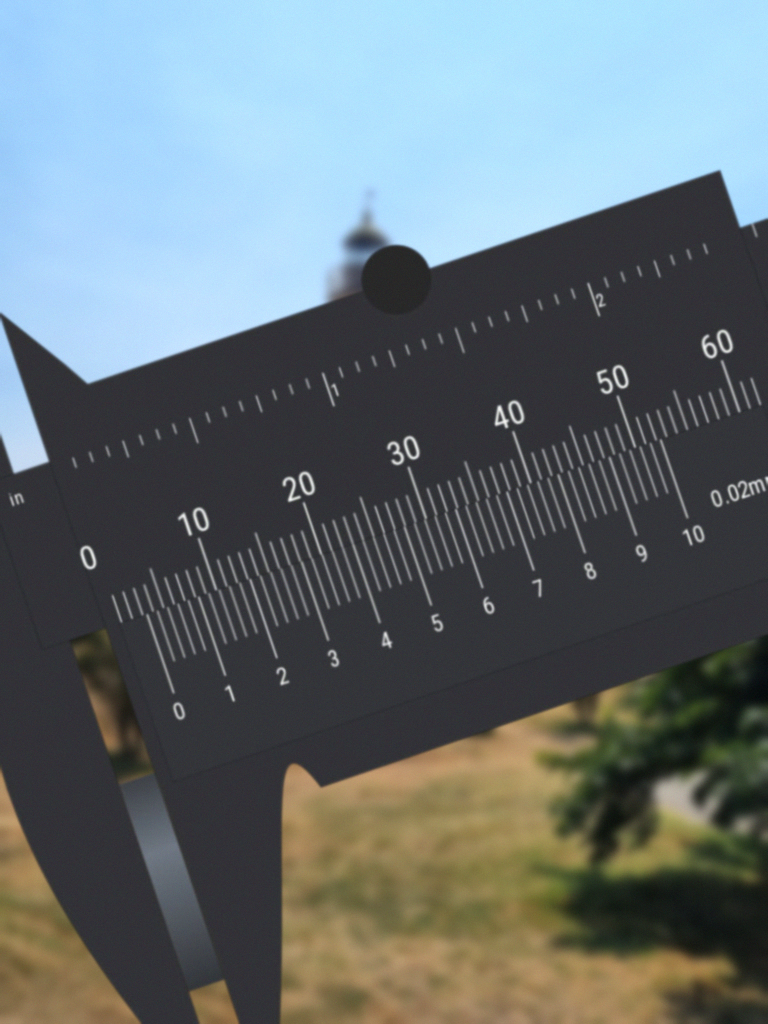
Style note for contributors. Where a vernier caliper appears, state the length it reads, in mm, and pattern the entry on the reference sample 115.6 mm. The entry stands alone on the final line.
3.4 mm
